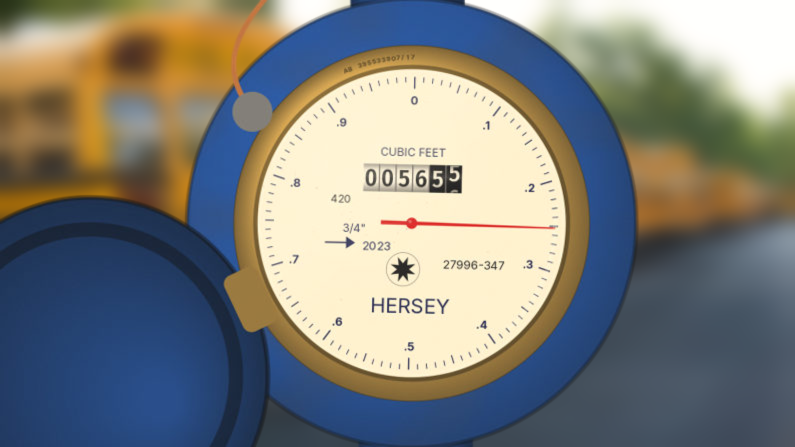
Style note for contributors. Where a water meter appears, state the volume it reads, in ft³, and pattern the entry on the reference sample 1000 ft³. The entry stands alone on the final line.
5655.25 ft³
